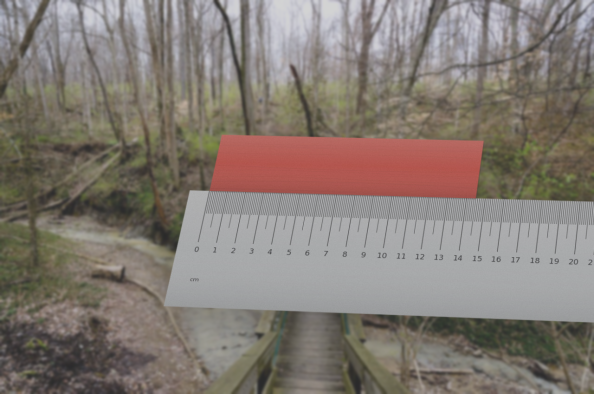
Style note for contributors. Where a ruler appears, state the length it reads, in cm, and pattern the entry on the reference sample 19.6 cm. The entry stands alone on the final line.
14.5 cm
